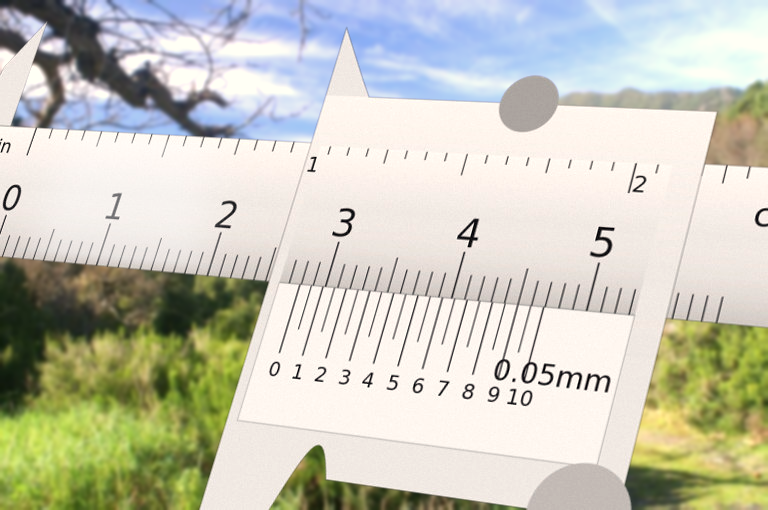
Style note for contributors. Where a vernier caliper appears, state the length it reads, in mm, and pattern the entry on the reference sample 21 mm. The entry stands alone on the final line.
27.9 mm
